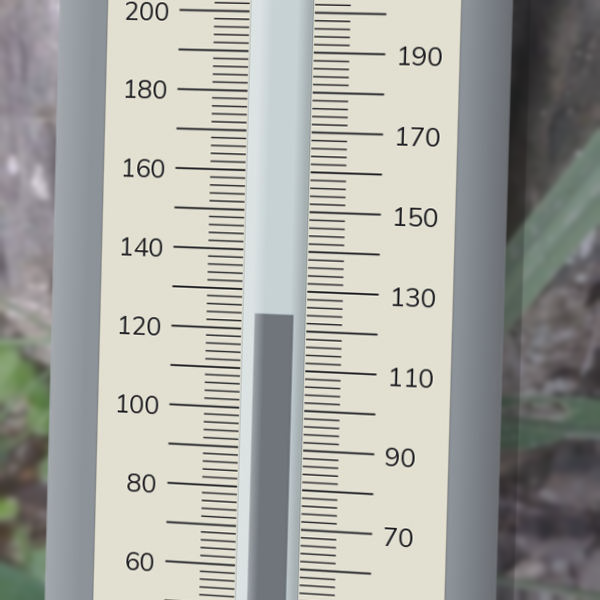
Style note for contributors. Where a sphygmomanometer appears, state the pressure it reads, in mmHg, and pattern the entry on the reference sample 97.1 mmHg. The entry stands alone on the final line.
124 mmHg
